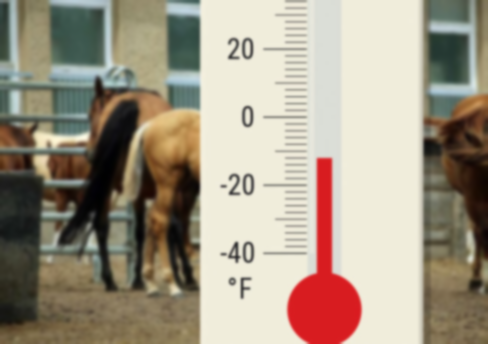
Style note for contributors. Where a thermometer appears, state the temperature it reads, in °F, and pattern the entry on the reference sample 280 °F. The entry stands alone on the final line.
-12 °F
